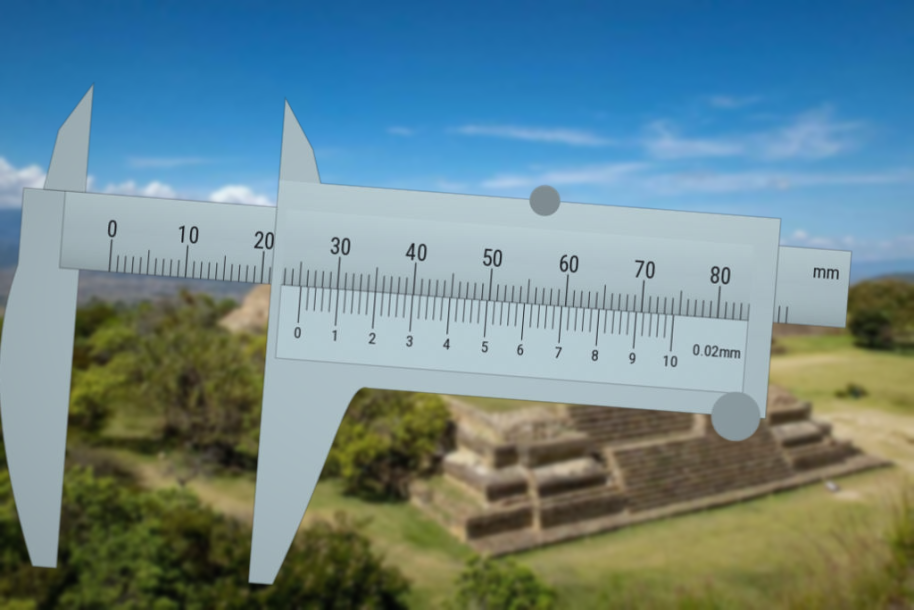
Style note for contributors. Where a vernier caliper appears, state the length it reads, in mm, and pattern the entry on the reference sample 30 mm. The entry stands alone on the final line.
25.2 mm
